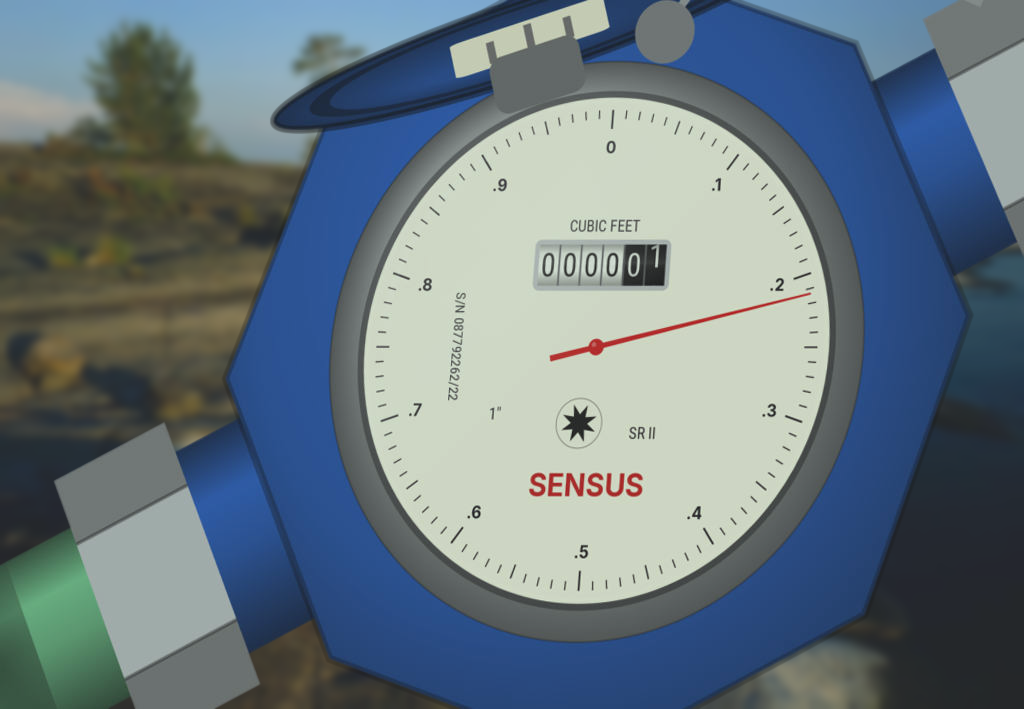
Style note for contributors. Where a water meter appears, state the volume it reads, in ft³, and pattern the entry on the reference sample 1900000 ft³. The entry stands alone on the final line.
1.21 ft³
